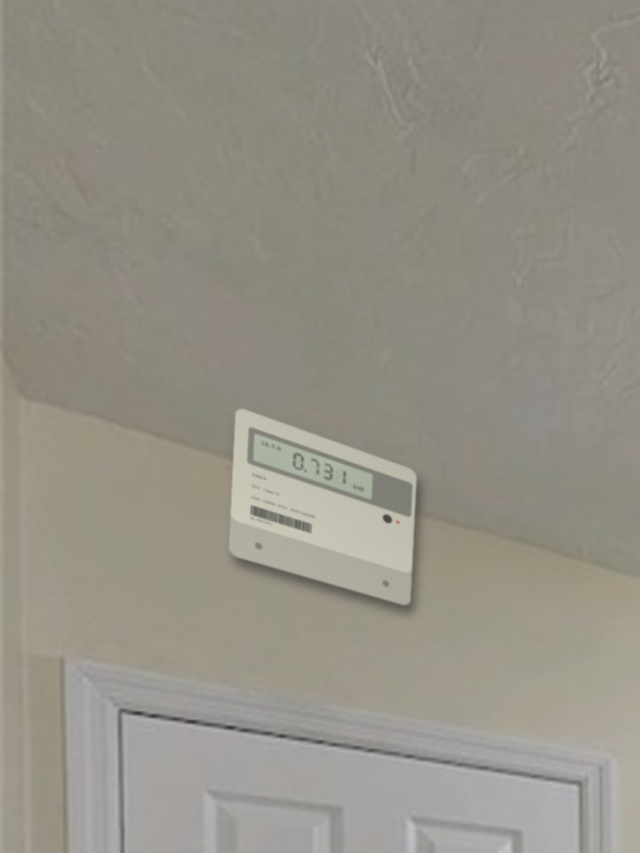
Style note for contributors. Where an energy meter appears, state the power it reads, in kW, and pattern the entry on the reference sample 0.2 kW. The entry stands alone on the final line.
0.731 kW
